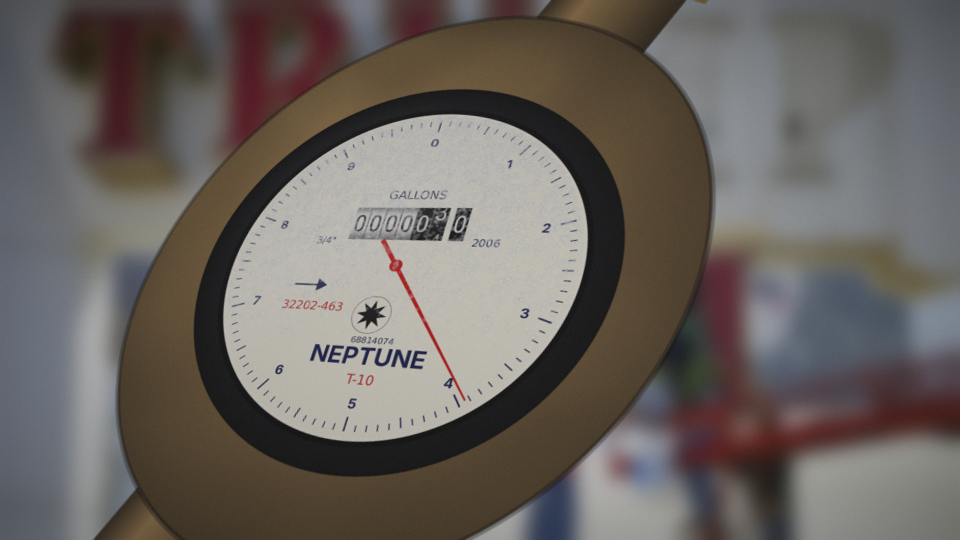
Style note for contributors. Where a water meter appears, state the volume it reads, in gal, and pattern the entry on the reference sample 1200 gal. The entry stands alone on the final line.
33.9 gal
